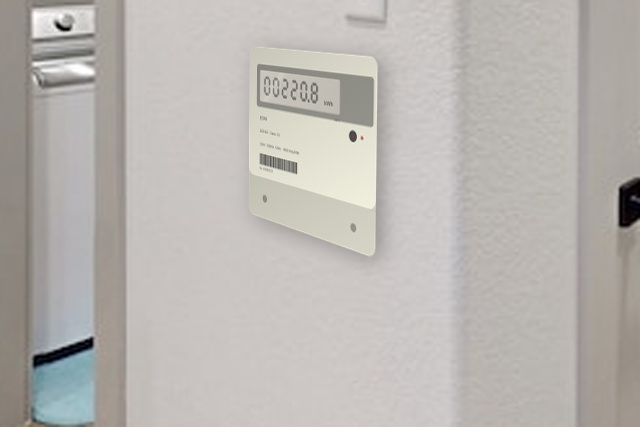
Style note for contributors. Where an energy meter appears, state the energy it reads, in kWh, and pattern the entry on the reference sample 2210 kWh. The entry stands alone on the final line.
220.8 kWh
